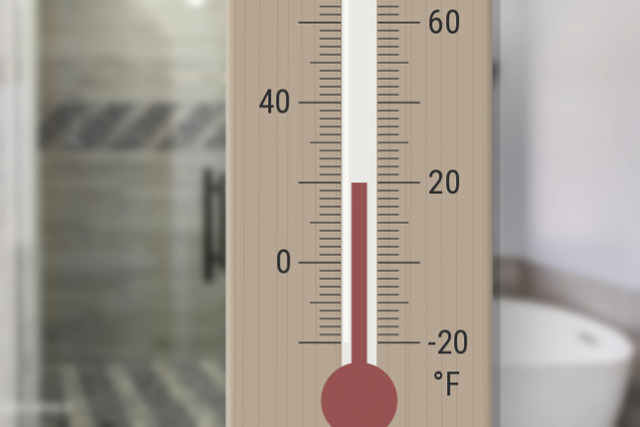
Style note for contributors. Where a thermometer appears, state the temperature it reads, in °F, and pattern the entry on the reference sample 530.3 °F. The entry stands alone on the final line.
20 °F
